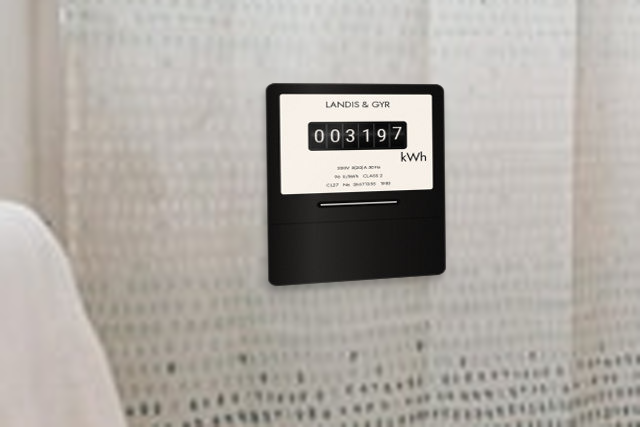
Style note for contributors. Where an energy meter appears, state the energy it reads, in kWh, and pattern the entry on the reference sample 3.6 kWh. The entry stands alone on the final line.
3197 kWh
